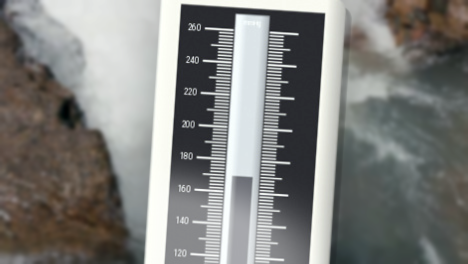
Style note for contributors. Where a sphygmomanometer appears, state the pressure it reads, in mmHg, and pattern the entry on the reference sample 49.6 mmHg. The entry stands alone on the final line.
170 mmHg
